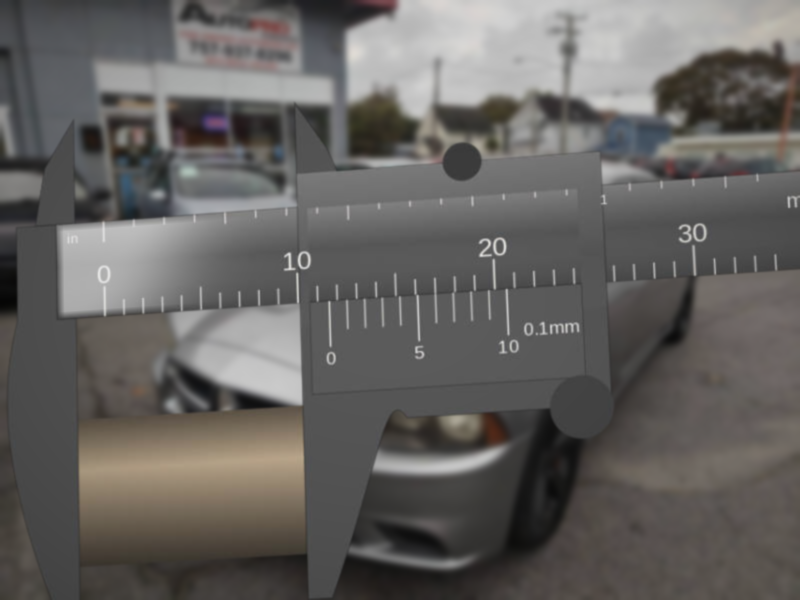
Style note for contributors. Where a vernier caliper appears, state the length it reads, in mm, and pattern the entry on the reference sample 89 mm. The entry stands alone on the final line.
11.6 mm
